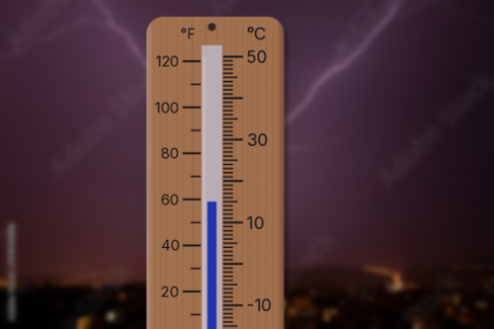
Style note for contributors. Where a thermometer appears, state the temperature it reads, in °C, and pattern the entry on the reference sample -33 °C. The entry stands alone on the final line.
15 °C
